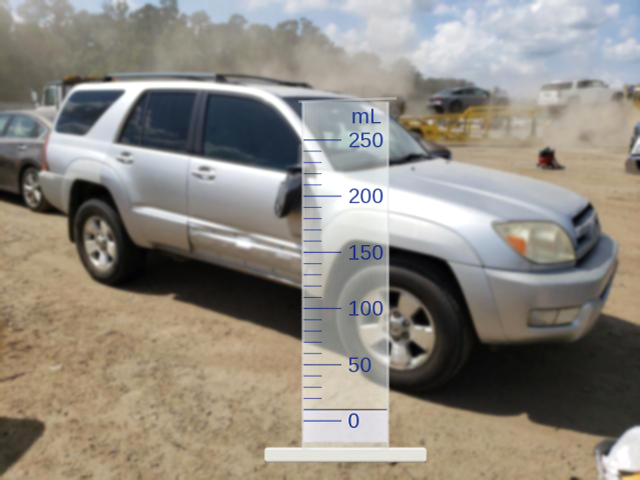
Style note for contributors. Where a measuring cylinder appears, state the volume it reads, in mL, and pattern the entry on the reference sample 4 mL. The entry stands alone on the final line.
10 mL
